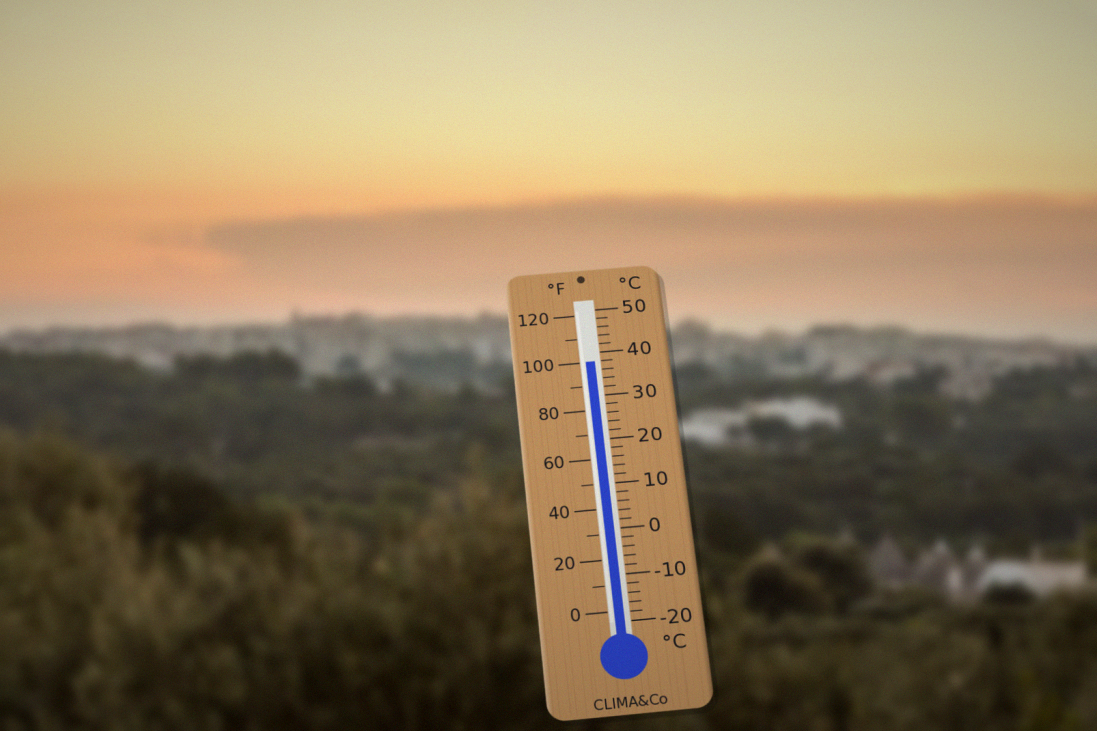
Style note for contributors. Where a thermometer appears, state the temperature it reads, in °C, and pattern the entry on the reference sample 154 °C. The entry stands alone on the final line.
38 °C
